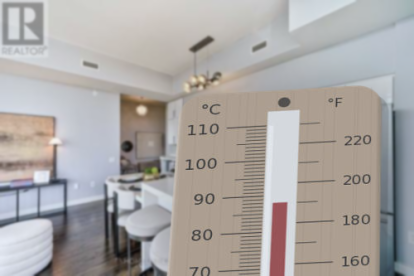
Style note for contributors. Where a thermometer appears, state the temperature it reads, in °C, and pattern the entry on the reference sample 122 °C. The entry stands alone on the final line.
88 °C
